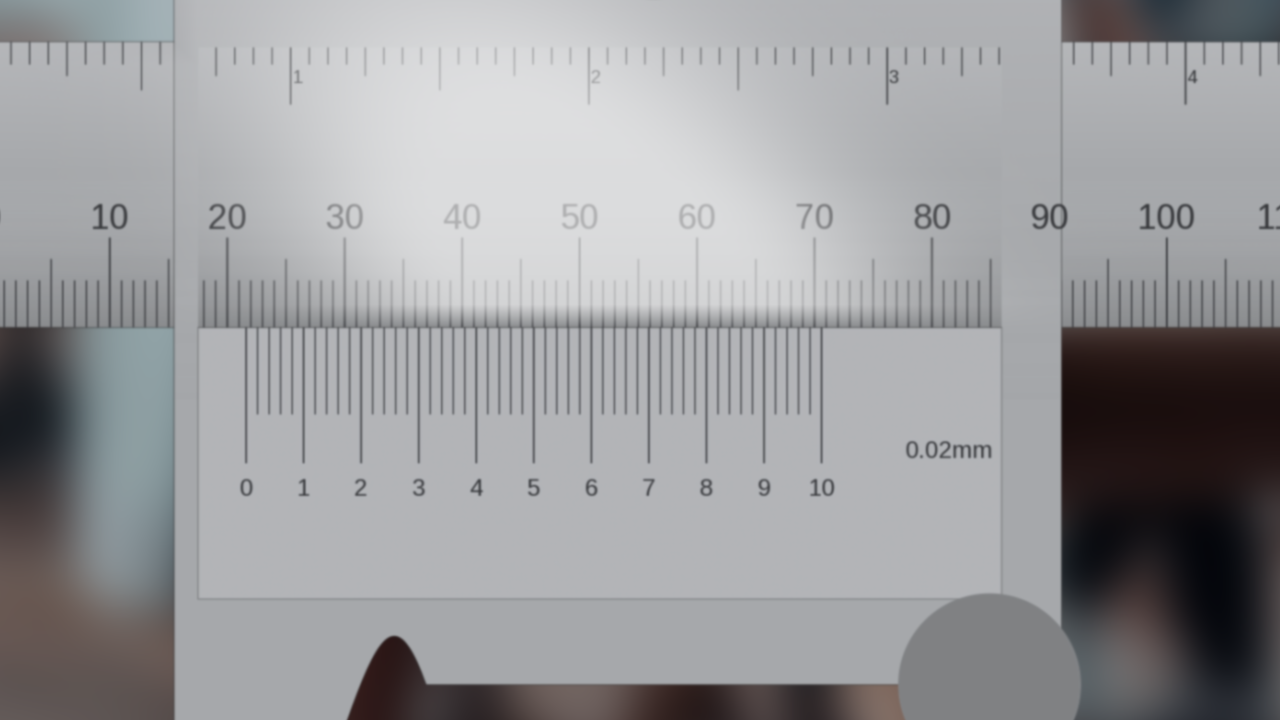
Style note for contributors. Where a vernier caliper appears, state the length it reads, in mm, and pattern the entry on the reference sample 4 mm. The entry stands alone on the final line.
21.6 mm
